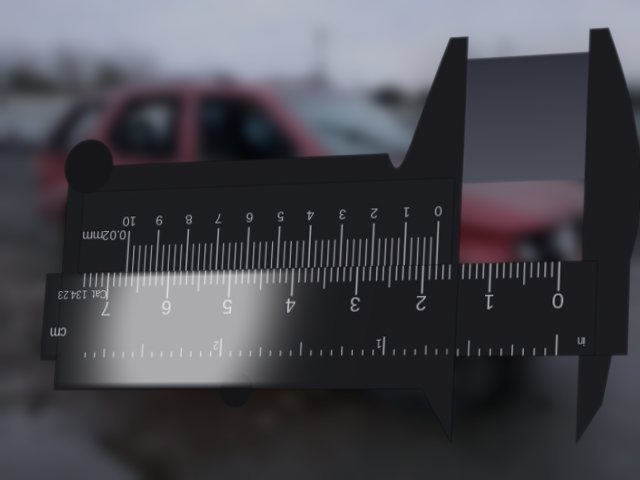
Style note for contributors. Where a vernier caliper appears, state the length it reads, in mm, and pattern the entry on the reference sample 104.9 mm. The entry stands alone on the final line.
18.0 mm
